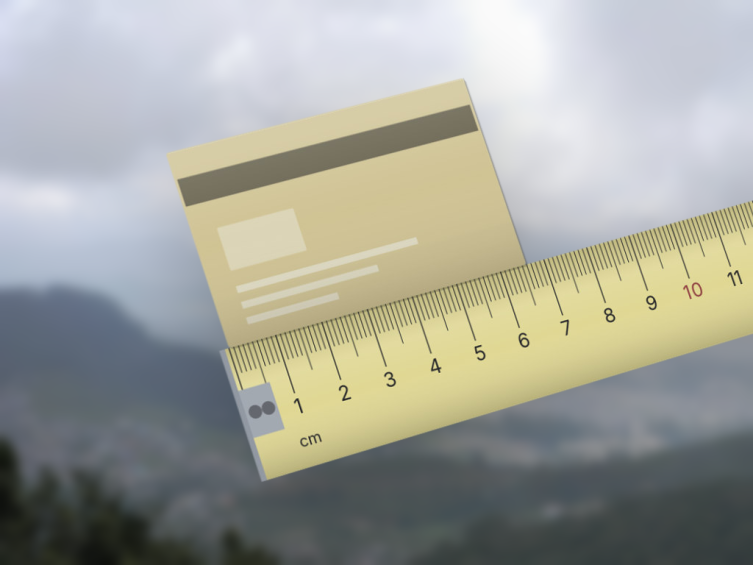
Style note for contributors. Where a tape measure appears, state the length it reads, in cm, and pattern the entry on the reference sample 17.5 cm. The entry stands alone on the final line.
6.6 cm
